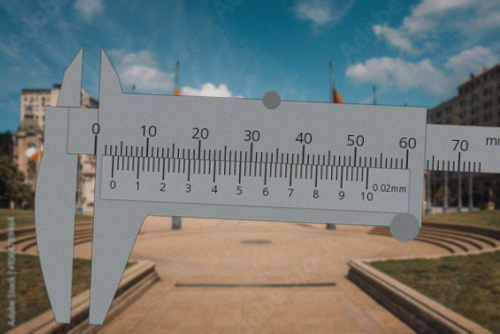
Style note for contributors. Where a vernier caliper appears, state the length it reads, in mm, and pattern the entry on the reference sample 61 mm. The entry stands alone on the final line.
3.5 mm
